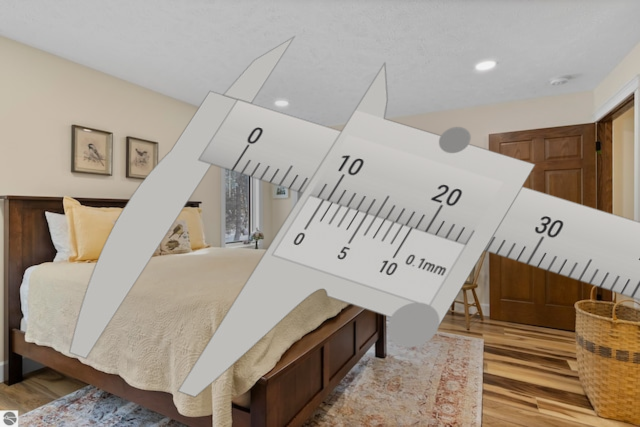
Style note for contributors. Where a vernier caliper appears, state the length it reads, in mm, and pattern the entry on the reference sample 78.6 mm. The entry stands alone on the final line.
9.6 mm
